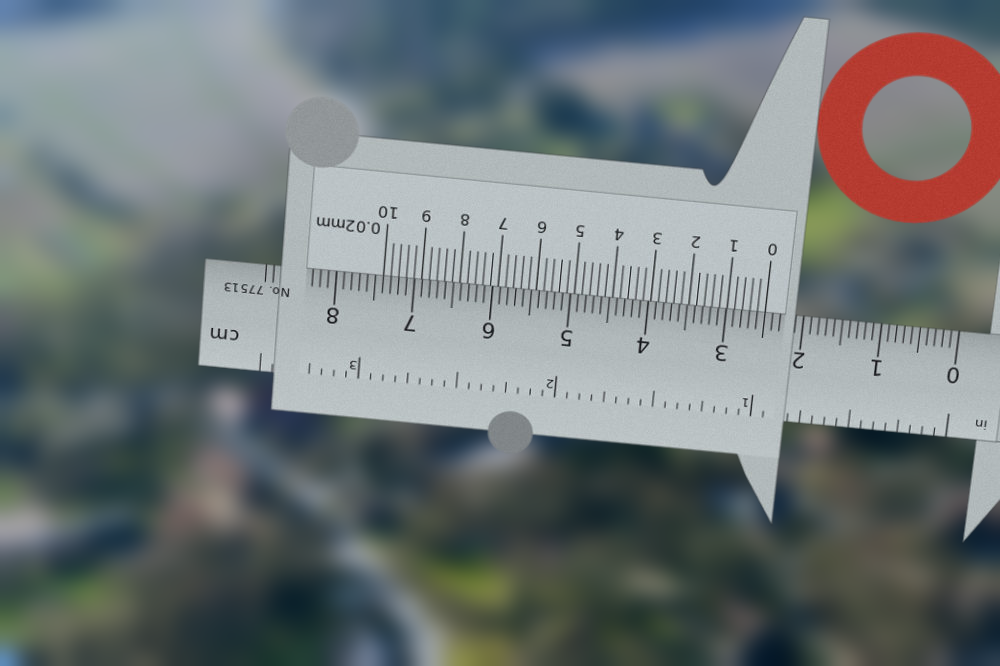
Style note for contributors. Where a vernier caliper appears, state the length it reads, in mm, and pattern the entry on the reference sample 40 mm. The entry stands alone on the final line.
25.0 mm
